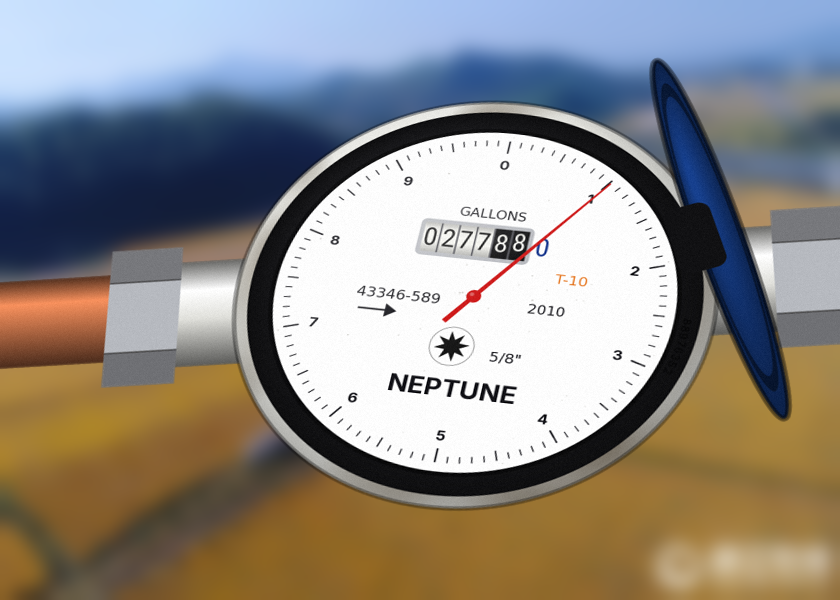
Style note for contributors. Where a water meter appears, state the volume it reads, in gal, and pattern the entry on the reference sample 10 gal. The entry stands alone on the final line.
277881.0 gal
